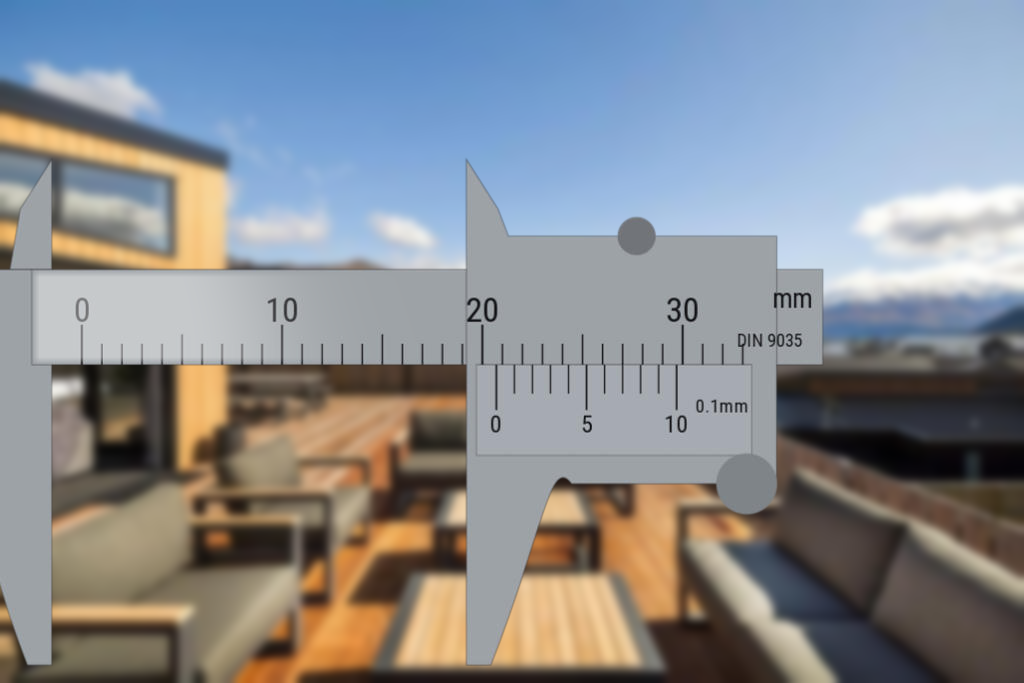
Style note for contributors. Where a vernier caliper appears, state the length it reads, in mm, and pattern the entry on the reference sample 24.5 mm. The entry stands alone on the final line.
20.7 mm
